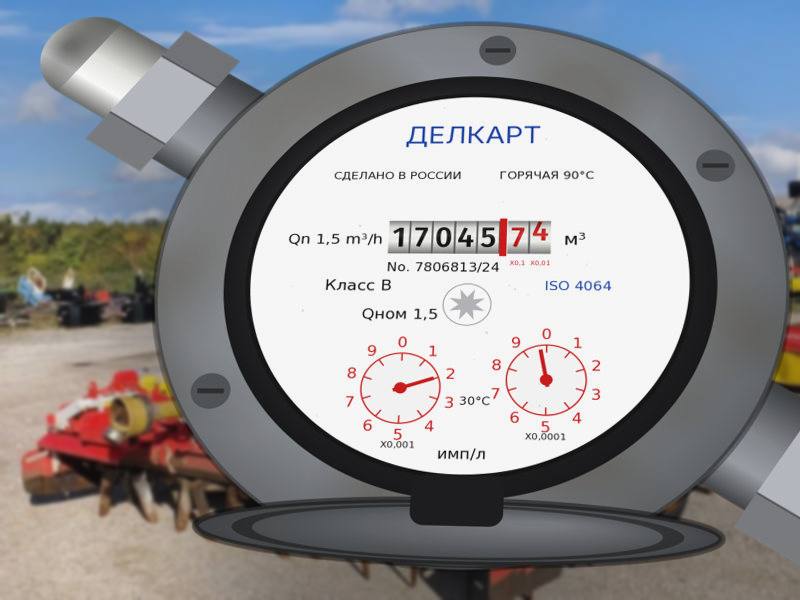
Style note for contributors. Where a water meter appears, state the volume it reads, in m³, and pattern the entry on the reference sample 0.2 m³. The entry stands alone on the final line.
17045.7419 m³
